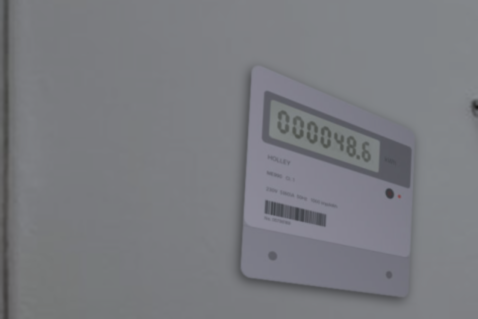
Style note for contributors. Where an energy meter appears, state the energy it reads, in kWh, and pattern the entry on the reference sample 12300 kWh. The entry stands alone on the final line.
48.6 kWh
